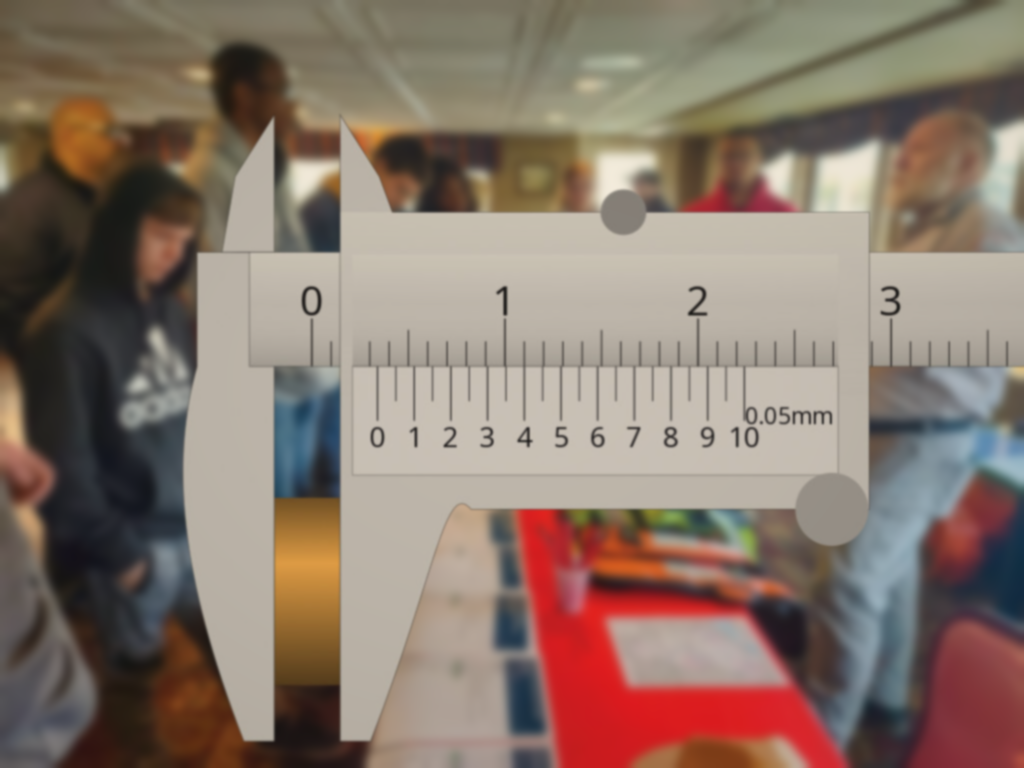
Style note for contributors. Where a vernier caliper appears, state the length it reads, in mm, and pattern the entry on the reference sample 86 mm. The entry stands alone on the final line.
3.4 mm
